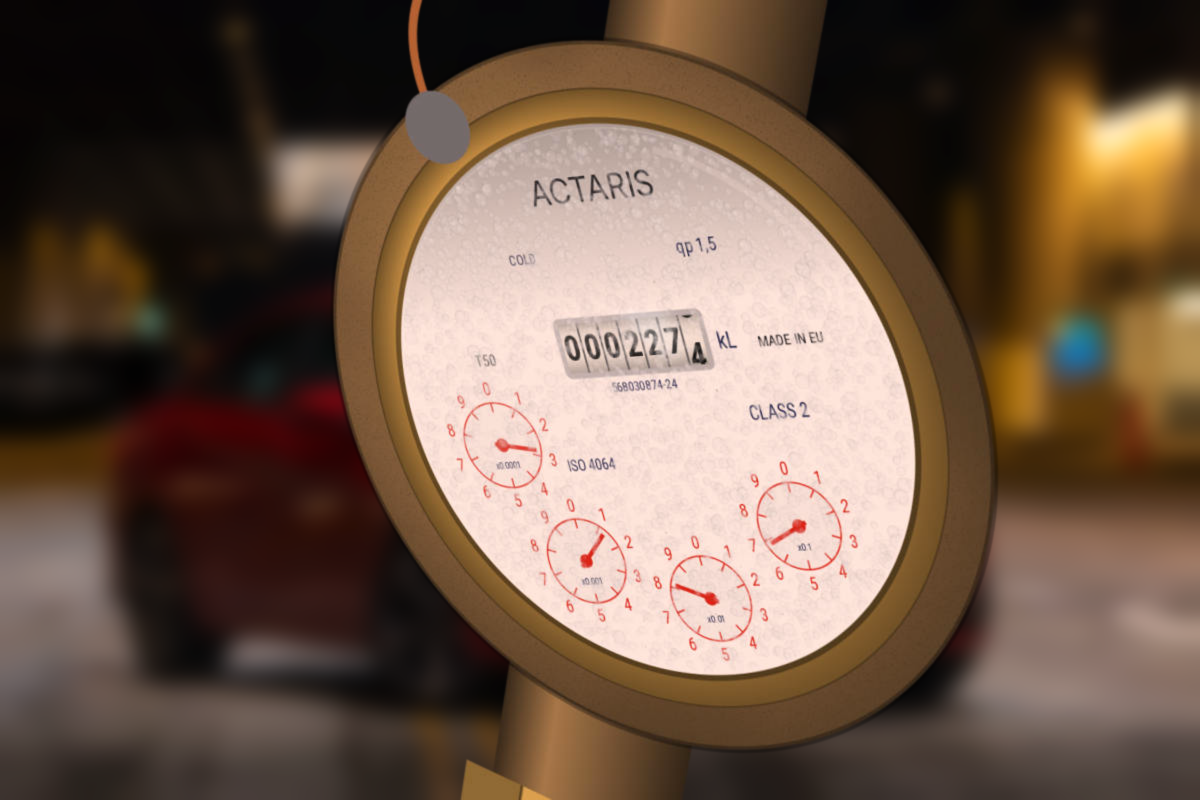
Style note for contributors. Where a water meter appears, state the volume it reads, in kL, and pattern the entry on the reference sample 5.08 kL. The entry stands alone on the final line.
2273.6812 kL
